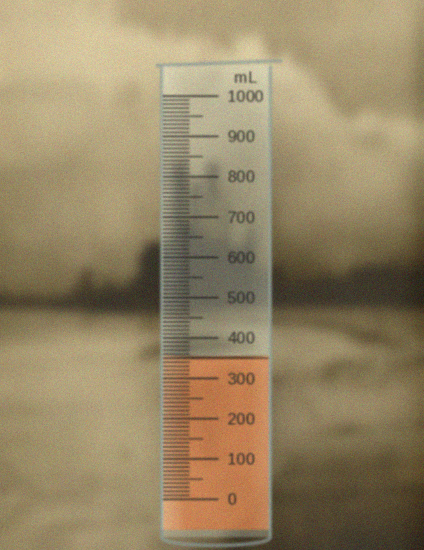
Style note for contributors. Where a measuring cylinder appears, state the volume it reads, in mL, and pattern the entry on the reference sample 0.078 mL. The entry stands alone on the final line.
350 mL
